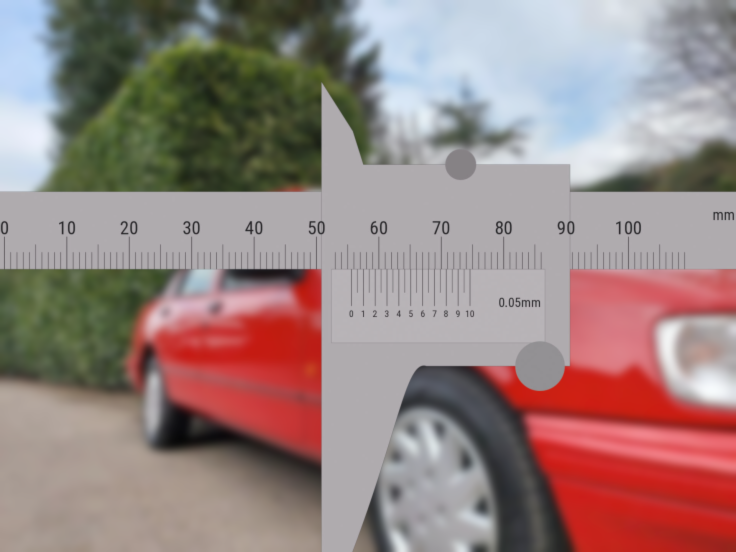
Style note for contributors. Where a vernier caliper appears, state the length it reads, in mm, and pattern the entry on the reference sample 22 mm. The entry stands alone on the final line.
55.6 mm
